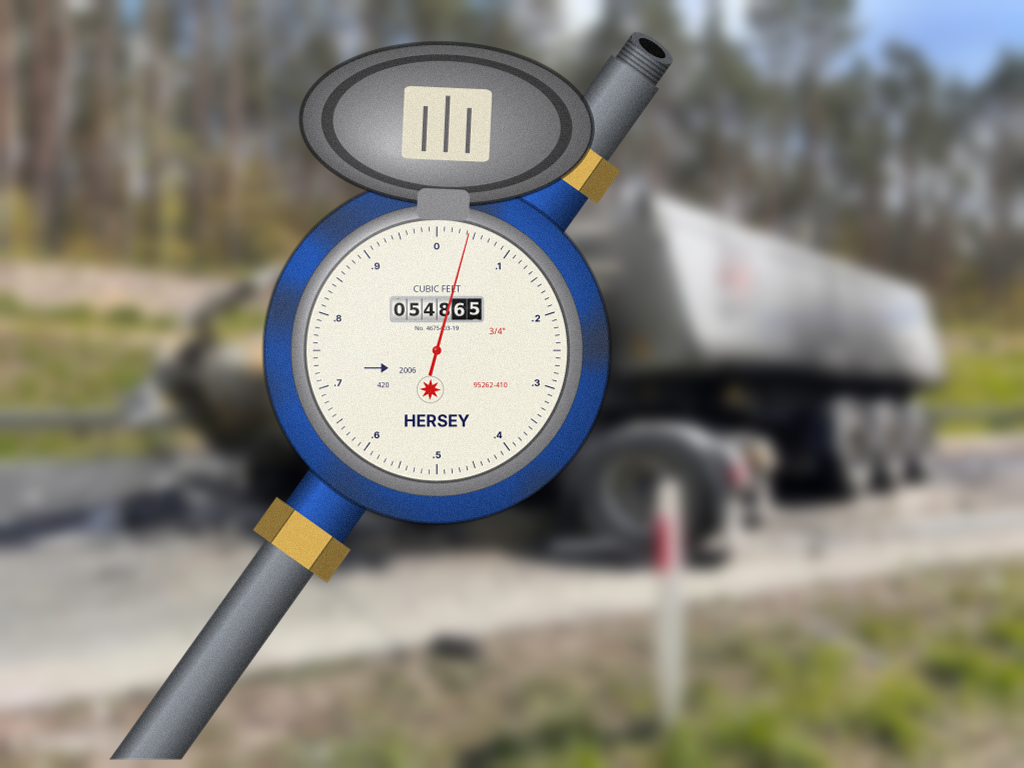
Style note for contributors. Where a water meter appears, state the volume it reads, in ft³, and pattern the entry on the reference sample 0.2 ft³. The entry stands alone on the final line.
54865.04 ft³
